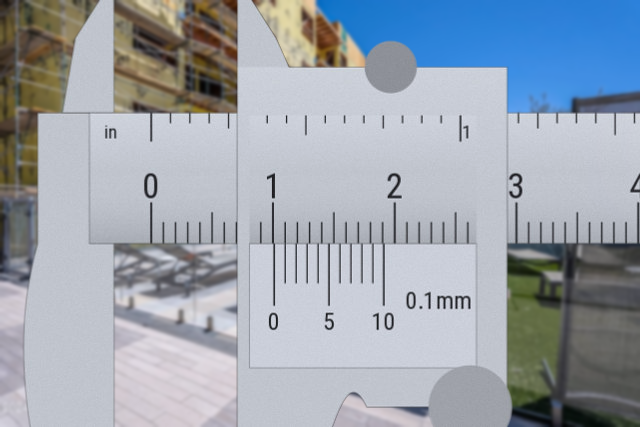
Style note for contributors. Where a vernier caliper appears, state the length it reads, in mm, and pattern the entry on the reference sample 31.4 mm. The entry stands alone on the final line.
10.1 mm
